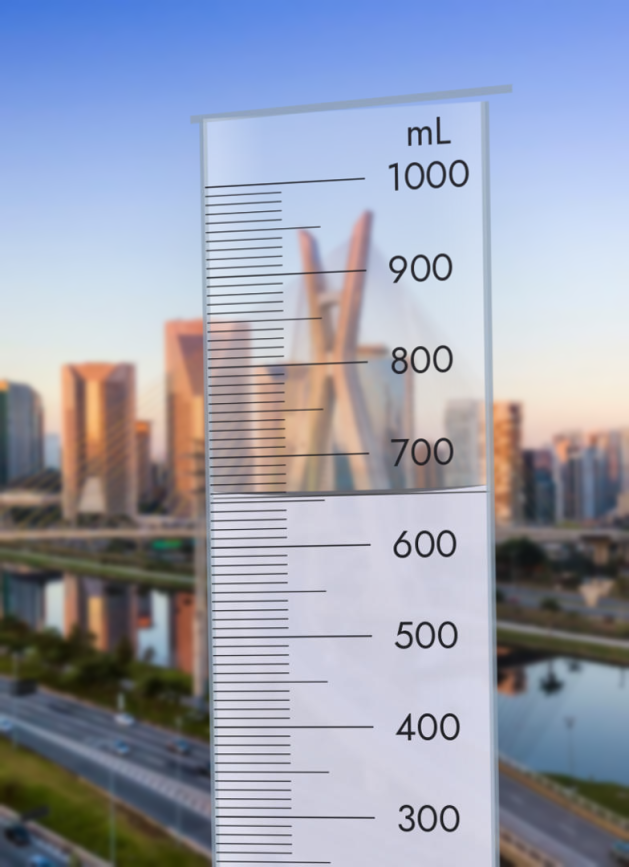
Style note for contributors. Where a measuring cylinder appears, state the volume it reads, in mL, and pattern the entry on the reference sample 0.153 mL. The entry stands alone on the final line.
655 mL
